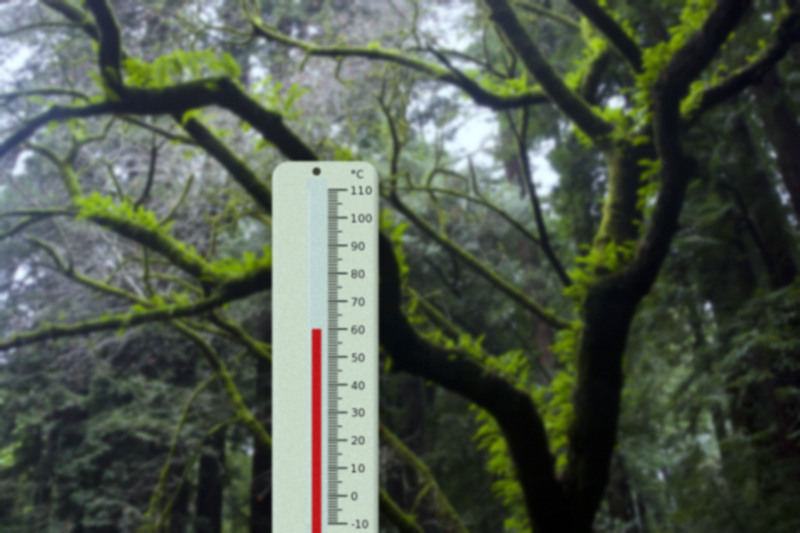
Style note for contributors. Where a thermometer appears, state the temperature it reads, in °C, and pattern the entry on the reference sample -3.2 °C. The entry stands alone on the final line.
60 °C
